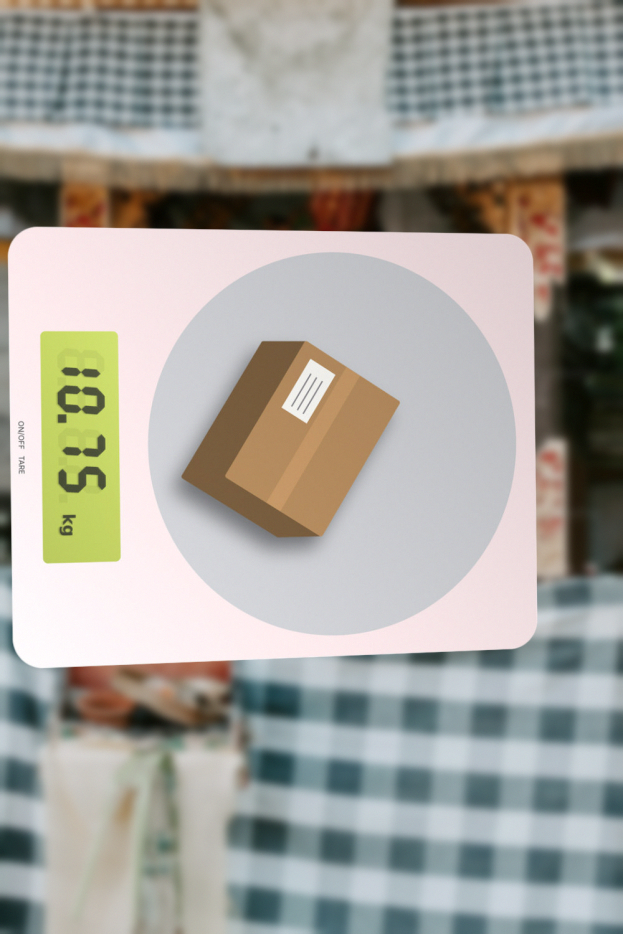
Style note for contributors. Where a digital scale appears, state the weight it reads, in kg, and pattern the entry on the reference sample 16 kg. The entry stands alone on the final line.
10.75 kg
